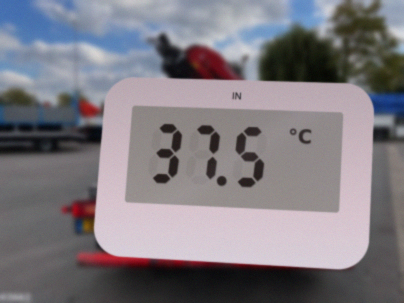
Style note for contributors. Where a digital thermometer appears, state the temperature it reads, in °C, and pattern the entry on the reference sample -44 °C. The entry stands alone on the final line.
37.5 °C
